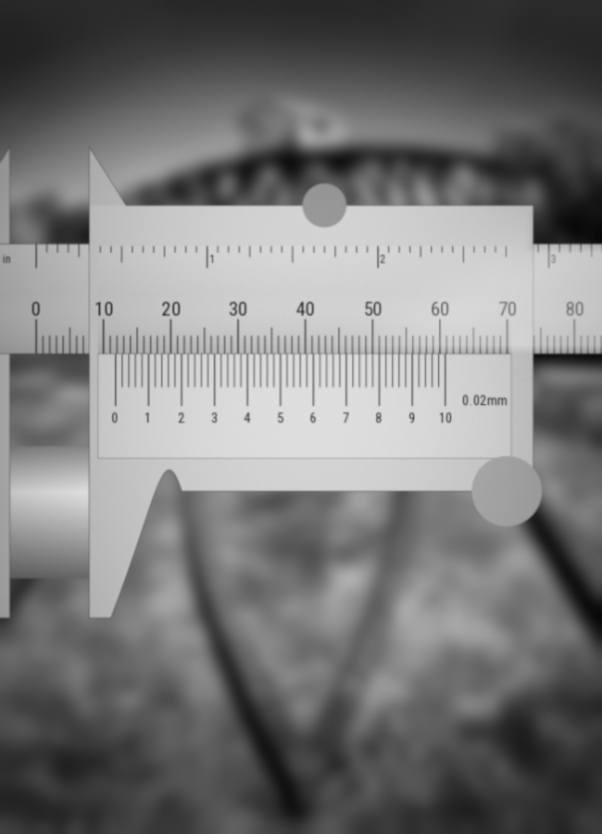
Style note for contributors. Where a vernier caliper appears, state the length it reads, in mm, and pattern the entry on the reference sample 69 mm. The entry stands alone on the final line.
11.8 mm
